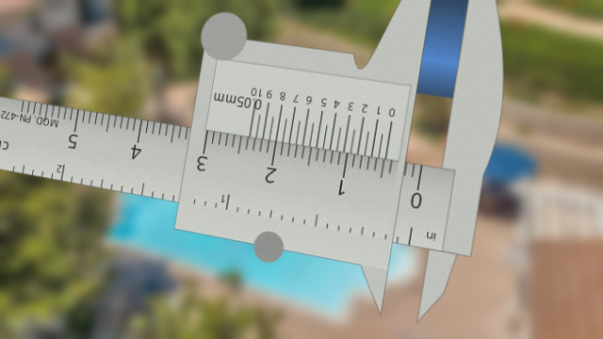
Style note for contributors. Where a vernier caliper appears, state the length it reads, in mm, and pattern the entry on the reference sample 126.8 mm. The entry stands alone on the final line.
4.8 mm
